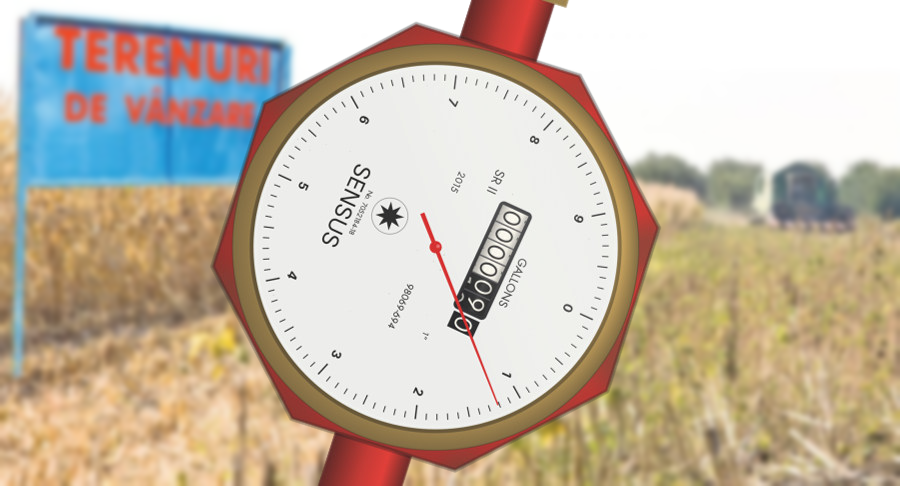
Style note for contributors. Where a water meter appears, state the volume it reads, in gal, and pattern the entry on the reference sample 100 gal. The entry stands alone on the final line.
91.2 gal
